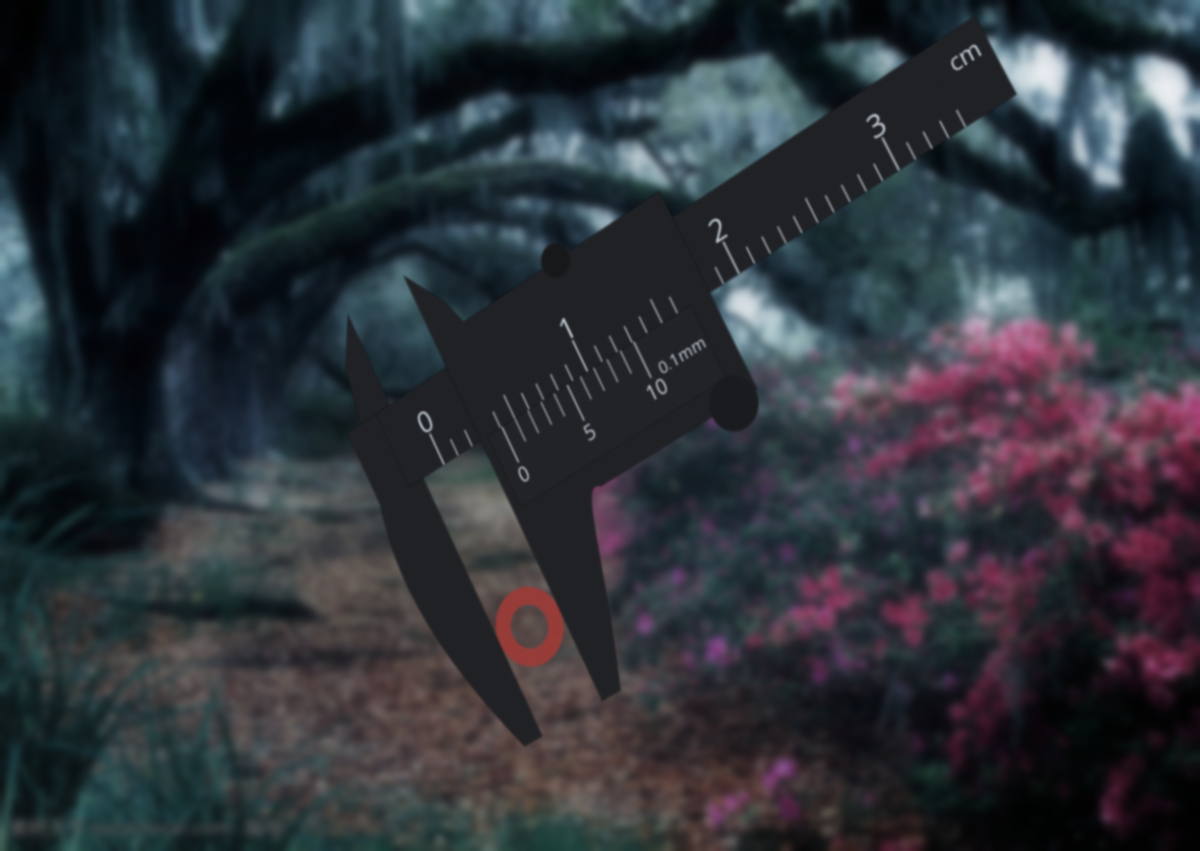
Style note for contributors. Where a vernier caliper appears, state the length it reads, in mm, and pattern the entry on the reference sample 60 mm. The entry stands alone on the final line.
4.1 mm
